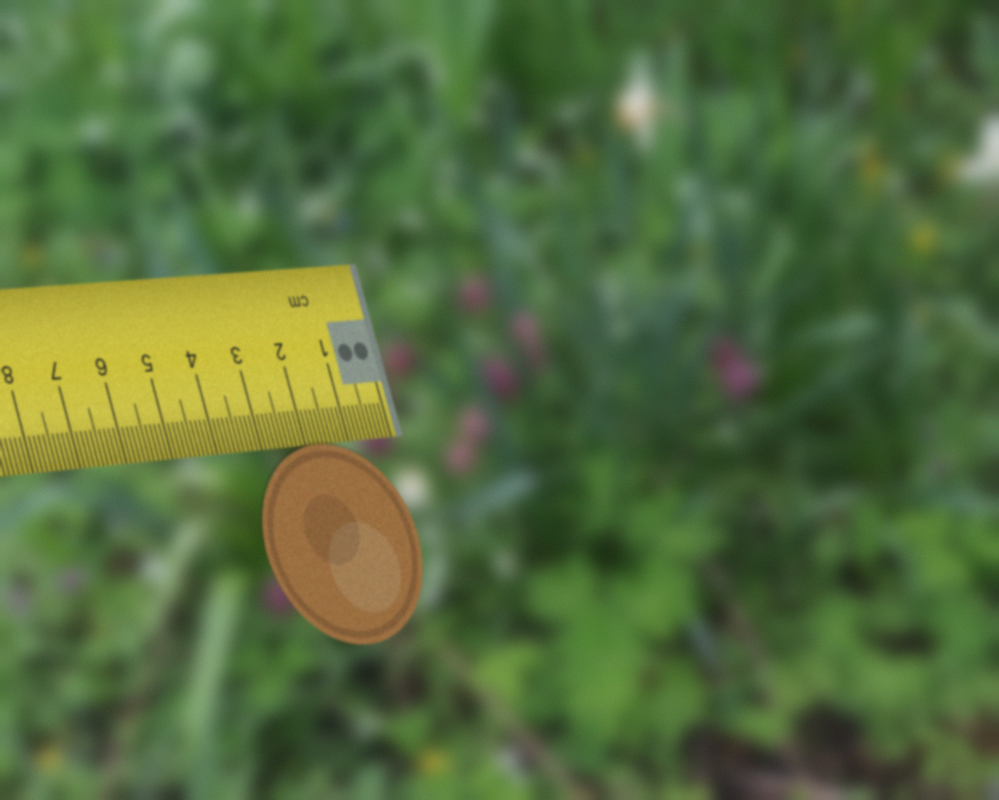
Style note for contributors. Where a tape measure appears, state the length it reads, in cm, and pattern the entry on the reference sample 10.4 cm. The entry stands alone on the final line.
3.5 cm
